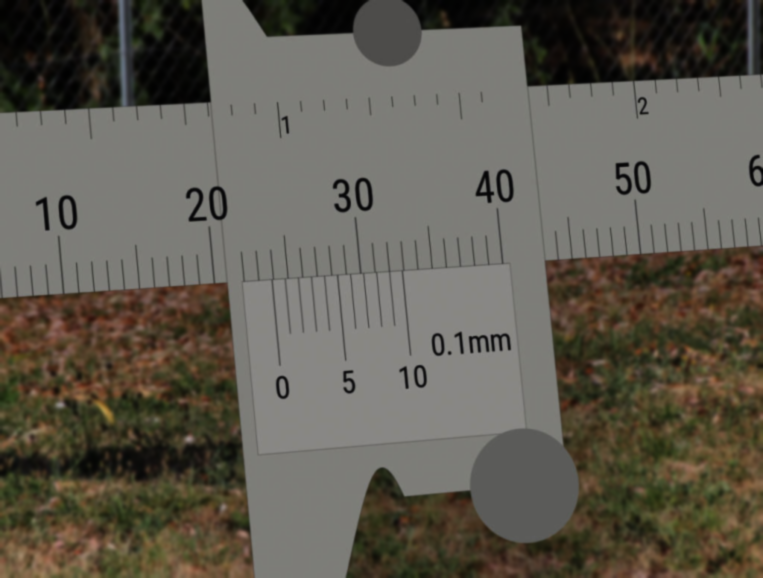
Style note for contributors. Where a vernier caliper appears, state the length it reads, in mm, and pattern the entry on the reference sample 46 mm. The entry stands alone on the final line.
23.9 mm
